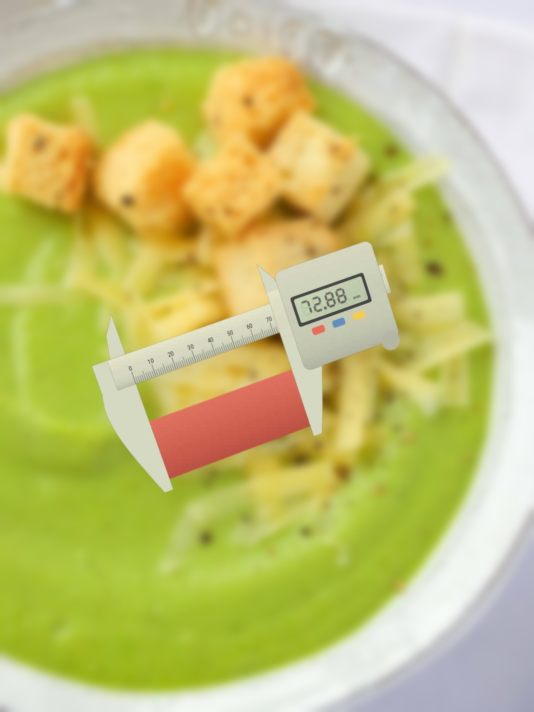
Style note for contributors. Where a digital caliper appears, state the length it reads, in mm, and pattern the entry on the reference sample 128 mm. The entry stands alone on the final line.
72.88 mm
